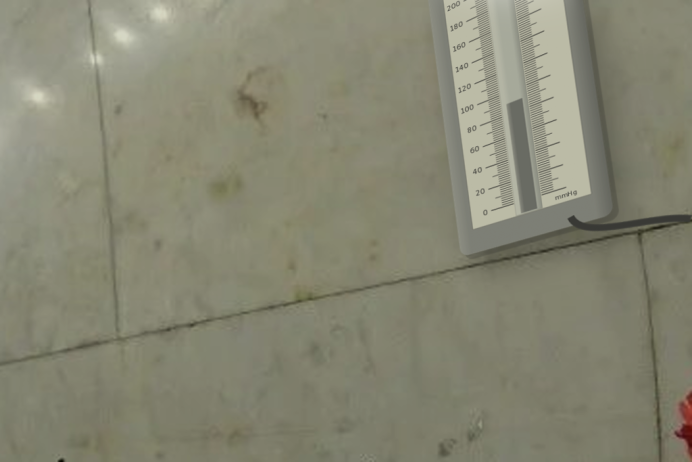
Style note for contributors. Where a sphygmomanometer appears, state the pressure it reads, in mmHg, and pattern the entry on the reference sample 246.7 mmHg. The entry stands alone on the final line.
90 mmHg
